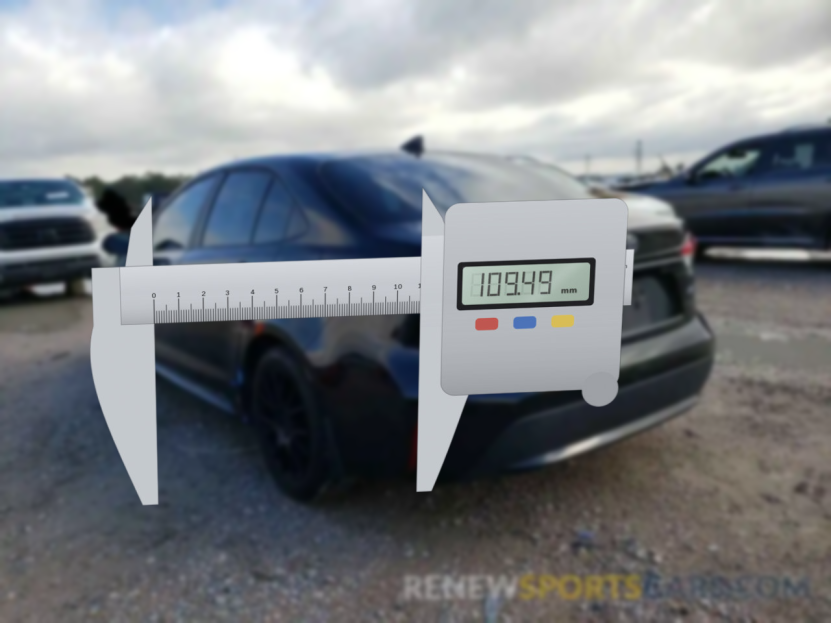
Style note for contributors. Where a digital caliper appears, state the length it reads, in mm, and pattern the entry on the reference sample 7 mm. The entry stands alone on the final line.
109.49 mm
